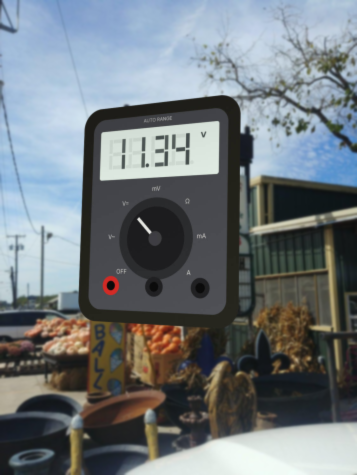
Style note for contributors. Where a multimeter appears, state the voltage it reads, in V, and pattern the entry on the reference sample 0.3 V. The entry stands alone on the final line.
11.34 V
